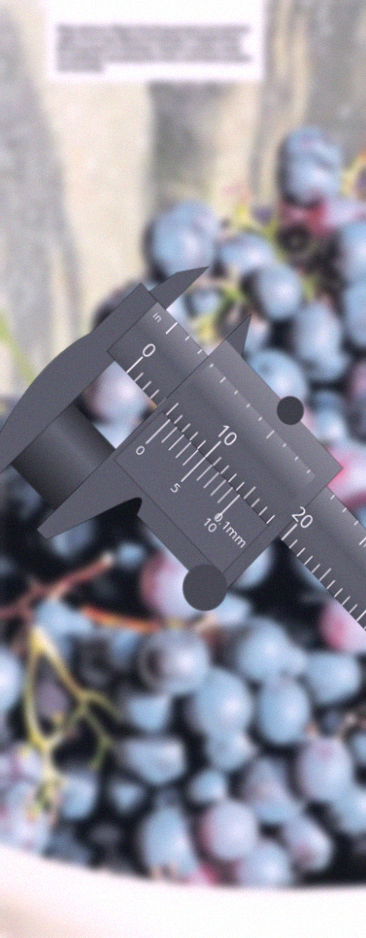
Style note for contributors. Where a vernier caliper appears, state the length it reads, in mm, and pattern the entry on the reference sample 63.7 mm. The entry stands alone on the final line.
5.5 mm
